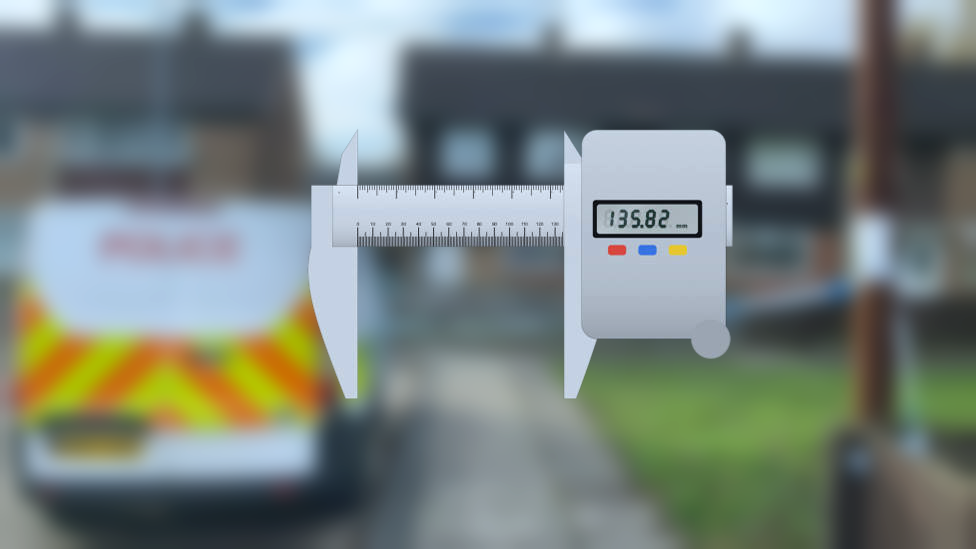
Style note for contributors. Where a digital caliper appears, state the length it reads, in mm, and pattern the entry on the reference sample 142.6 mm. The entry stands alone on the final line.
135.82 mm
